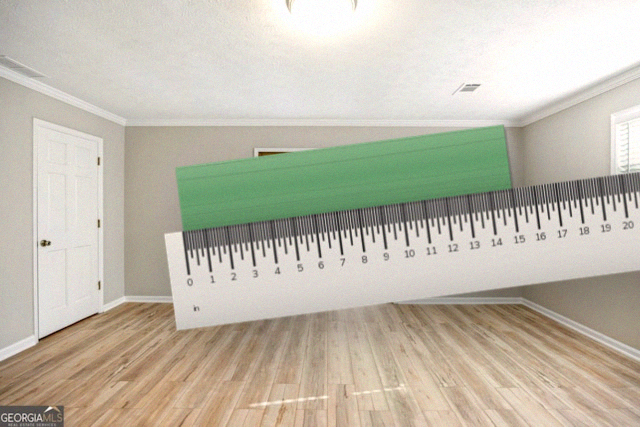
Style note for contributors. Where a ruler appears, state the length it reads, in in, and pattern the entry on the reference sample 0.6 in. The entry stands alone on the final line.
15 in
